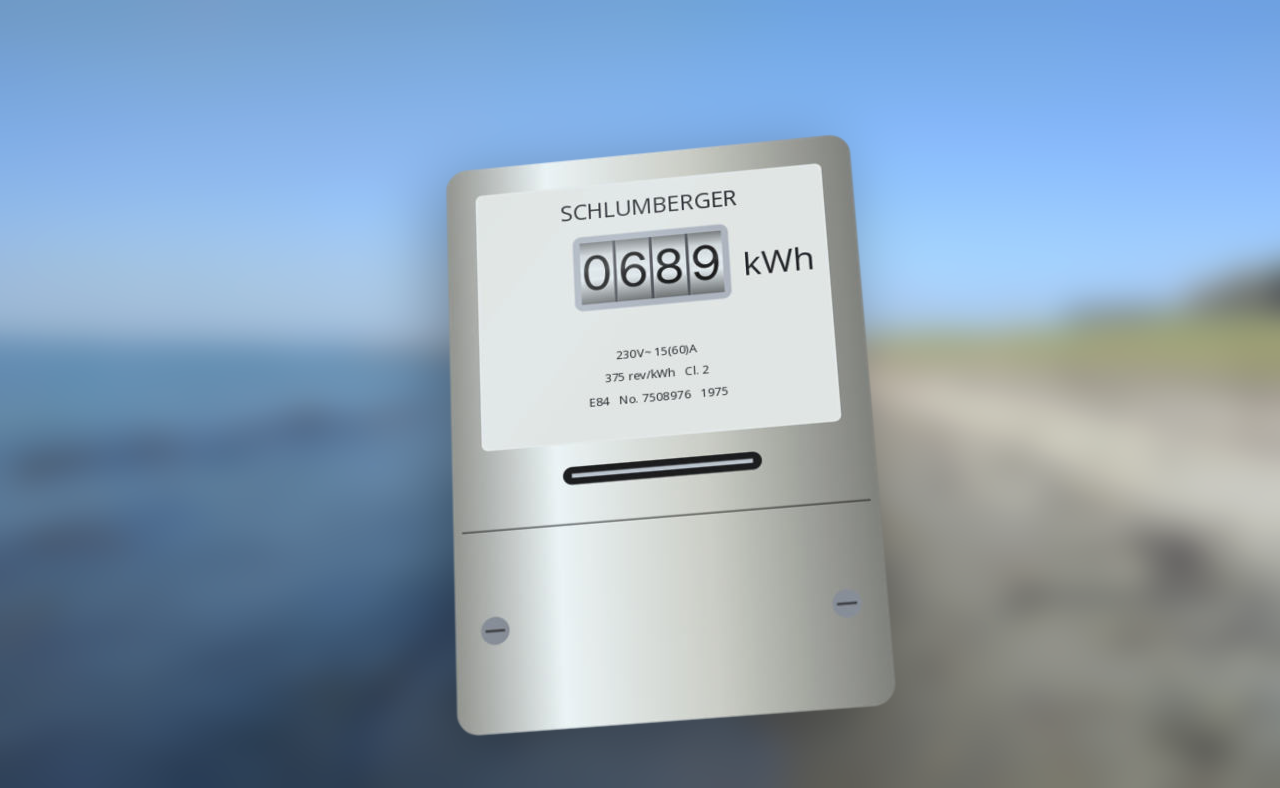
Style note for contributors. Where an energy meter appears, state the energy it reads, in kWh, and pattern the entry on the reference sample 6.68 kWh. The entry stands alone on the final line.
689 kWh
